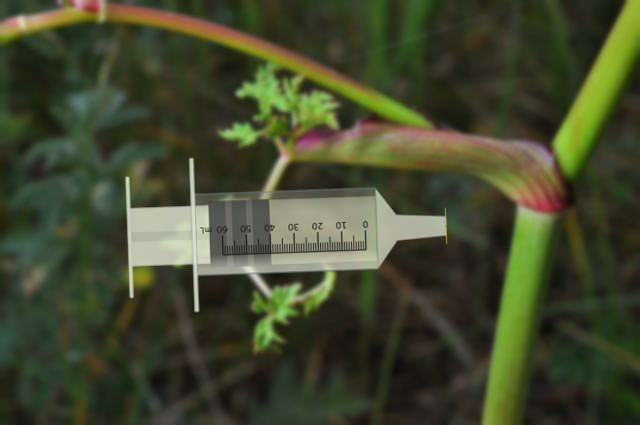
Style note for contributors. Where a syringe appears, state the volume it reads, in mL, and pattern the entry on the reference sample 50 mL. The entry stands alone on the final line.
40 mL
